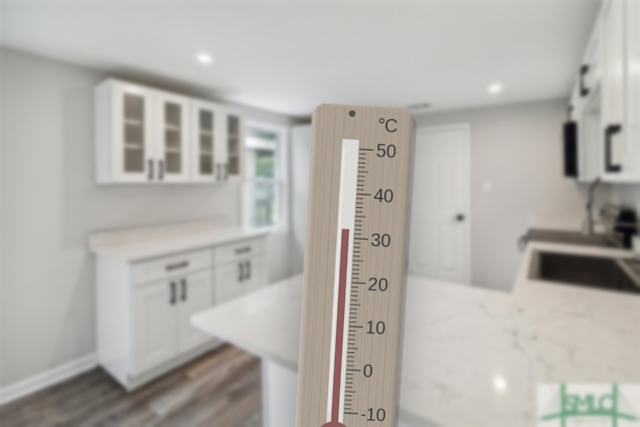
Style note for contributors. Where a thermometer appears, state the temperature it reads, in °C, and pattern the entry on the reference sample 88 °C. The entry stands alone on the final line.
32 °C
